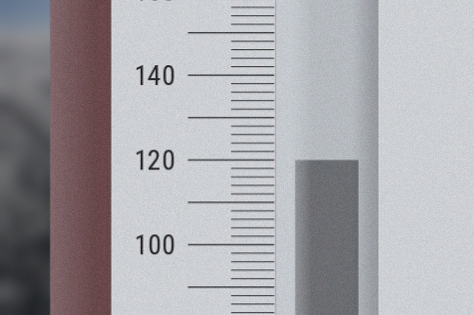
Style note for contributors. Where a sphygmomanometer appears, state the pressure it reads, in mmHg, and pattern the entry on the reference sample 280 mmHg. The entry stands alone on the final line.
120 mmHg
